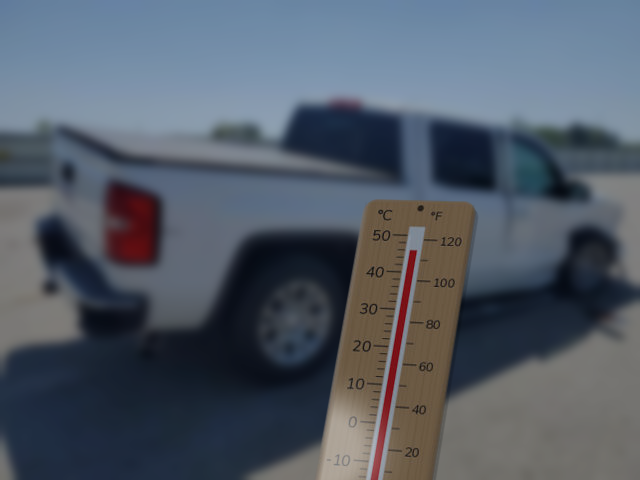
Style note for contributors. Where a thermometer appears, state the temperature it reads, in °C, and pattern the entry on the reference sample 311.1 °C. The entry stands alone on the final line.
46 °C
